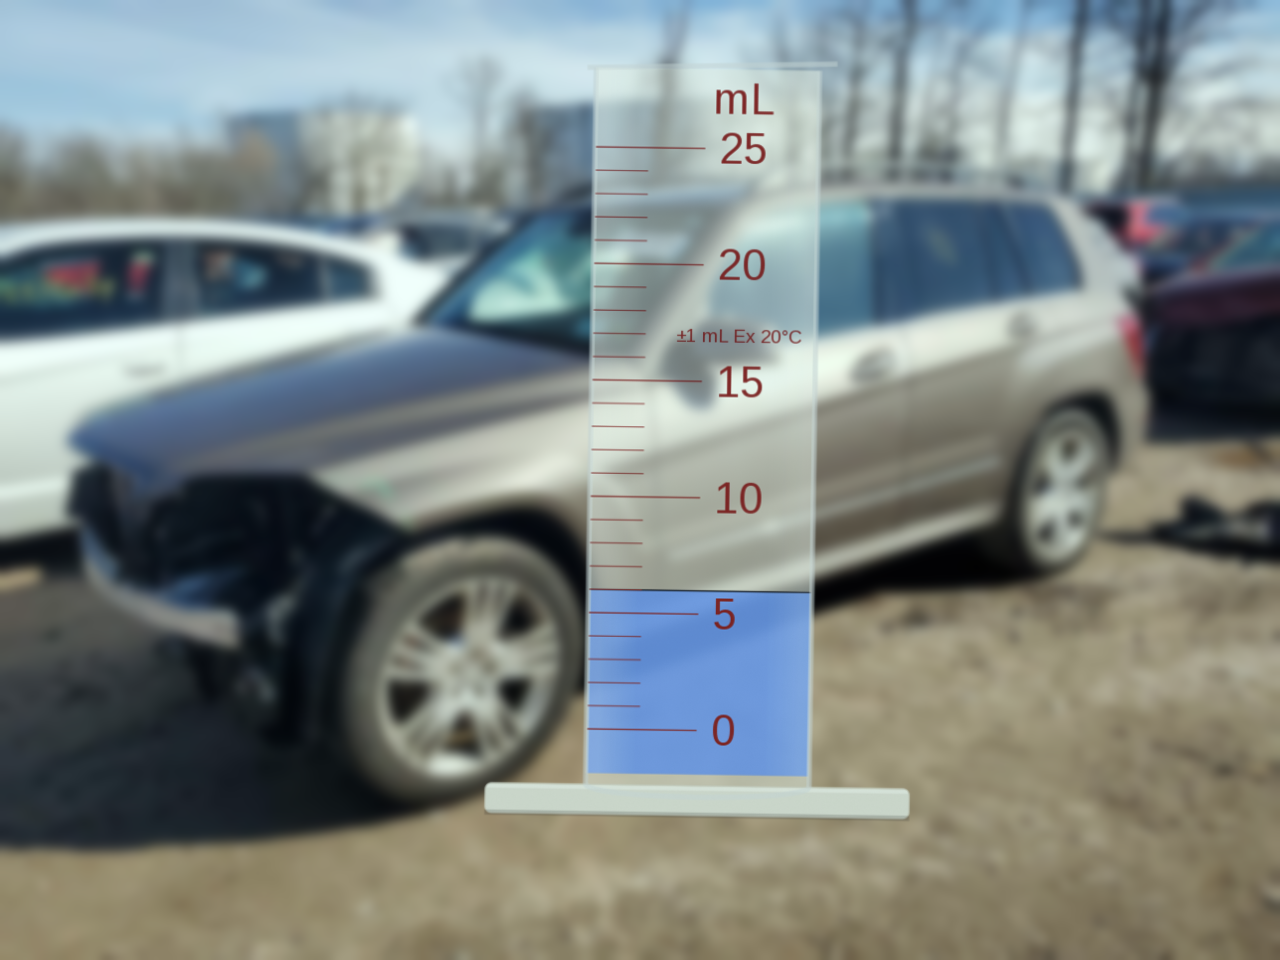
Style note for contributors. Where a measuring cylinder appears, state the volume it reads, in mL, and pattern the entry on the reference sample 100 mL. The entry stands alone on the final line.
6 mL
